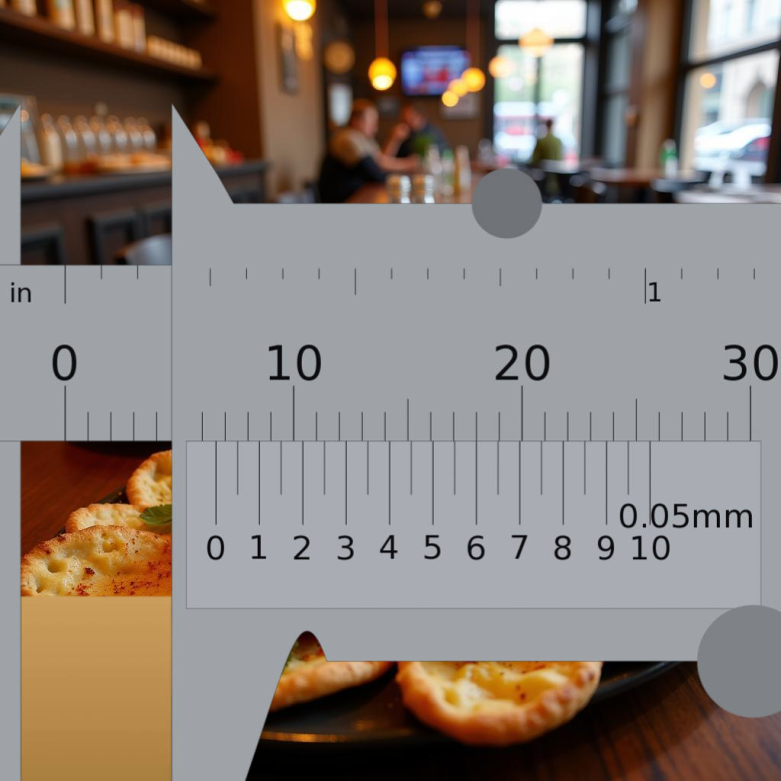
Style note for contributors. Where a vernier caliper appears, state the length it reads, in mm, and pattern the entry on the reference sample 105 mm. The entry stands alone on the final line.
6.60 mm
